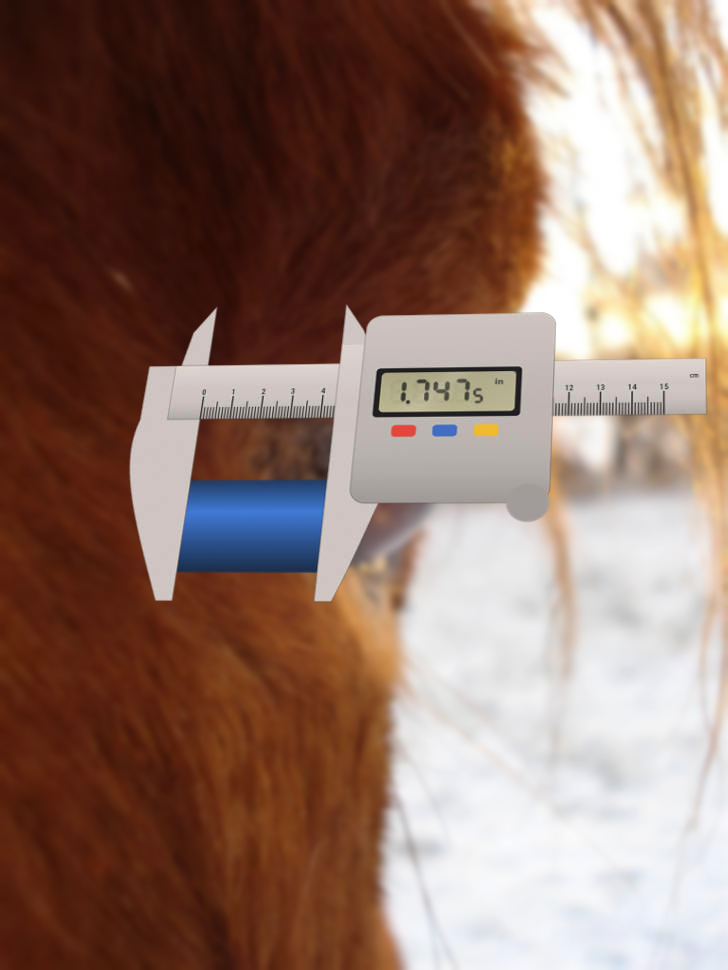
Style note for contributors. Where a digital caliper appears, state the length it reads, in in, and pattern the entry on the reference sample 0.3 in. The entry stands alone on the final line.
1.7475 in
